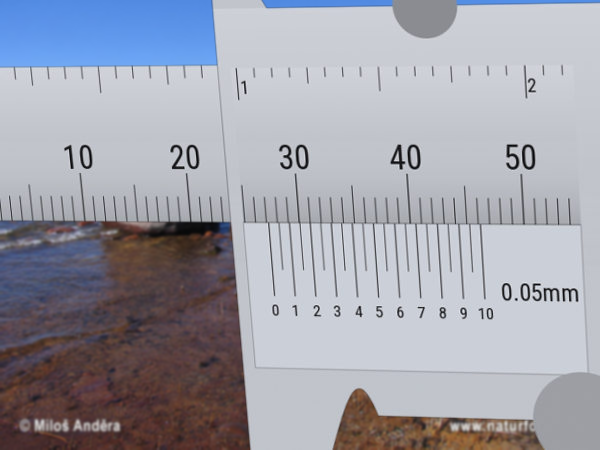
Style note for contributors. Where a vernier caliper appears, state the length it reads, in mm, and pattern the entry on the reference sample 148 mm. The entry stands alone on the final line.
27.2 mm
